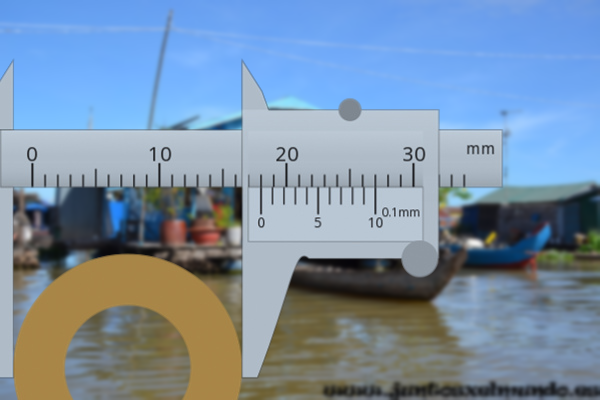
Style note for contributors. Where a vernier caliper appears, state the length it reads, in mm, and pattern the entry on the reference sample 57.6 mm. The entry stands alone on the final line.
18.0 mm
